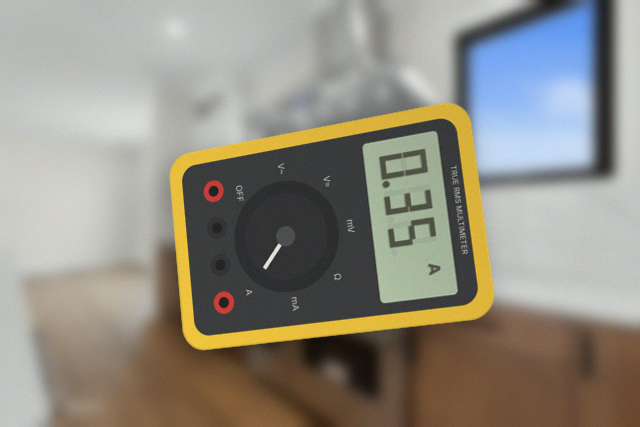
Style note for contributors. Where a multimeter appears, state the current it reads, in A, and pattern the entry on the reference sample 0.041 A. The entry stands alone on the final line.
0.35 A
